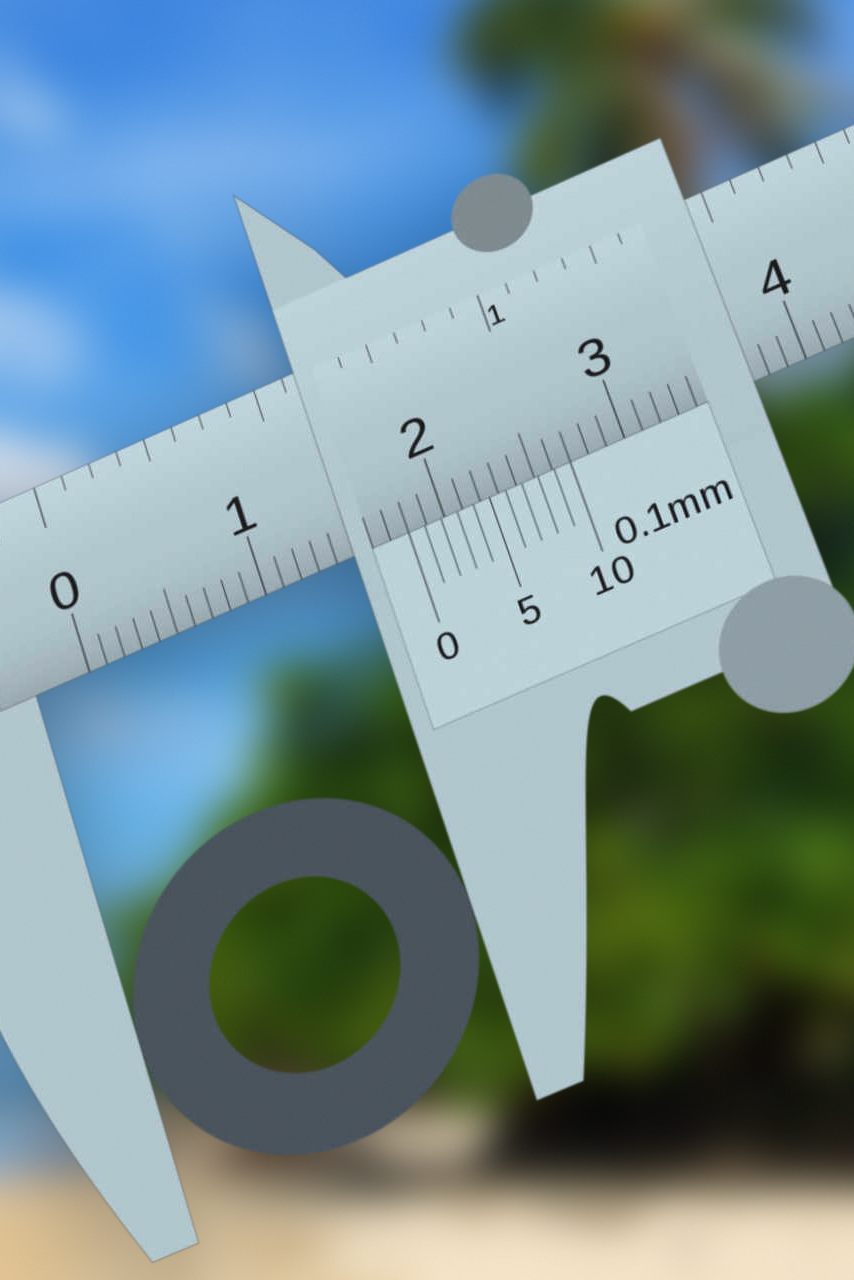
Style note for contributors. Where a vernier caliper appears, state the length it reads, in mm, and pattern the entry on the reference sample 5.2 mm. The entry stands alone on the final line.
18.0 mm
